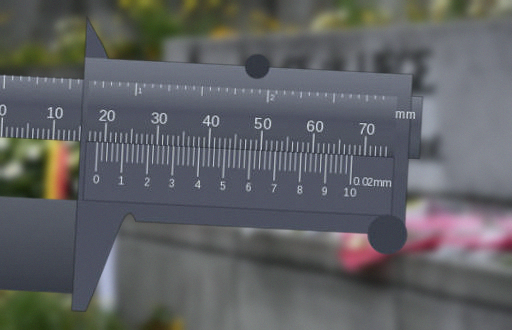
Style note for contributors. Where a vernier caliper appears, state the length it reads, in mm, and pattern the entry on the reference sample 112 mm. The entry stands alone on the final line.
18.5 mm
